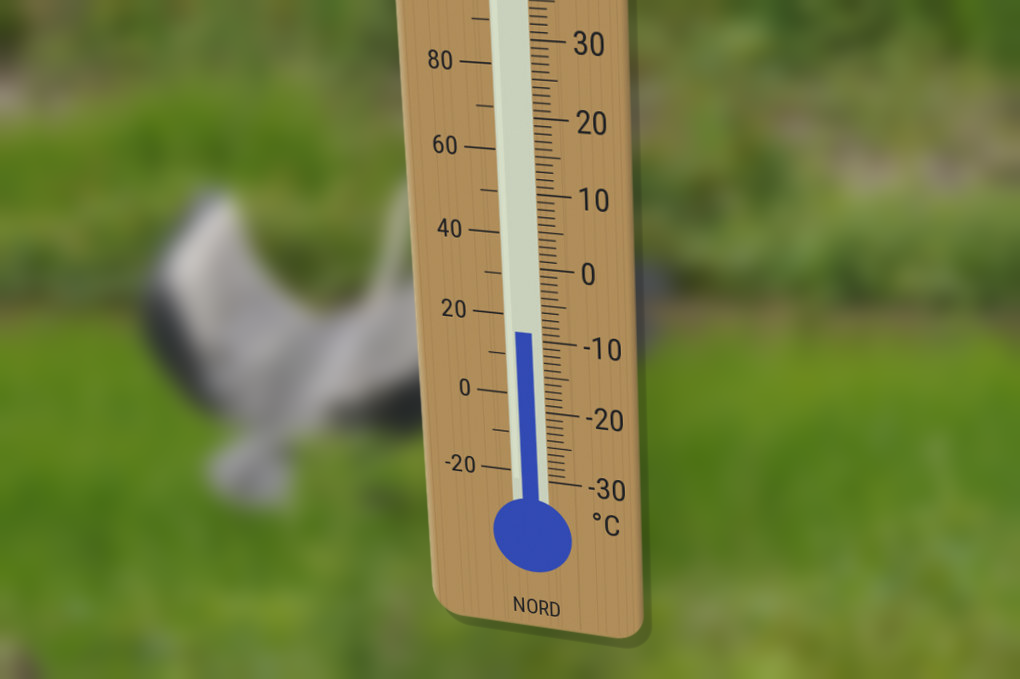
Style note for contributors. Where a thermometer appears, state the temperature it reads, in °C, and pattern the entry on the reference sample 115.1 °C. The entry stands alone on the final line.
-9 °C
